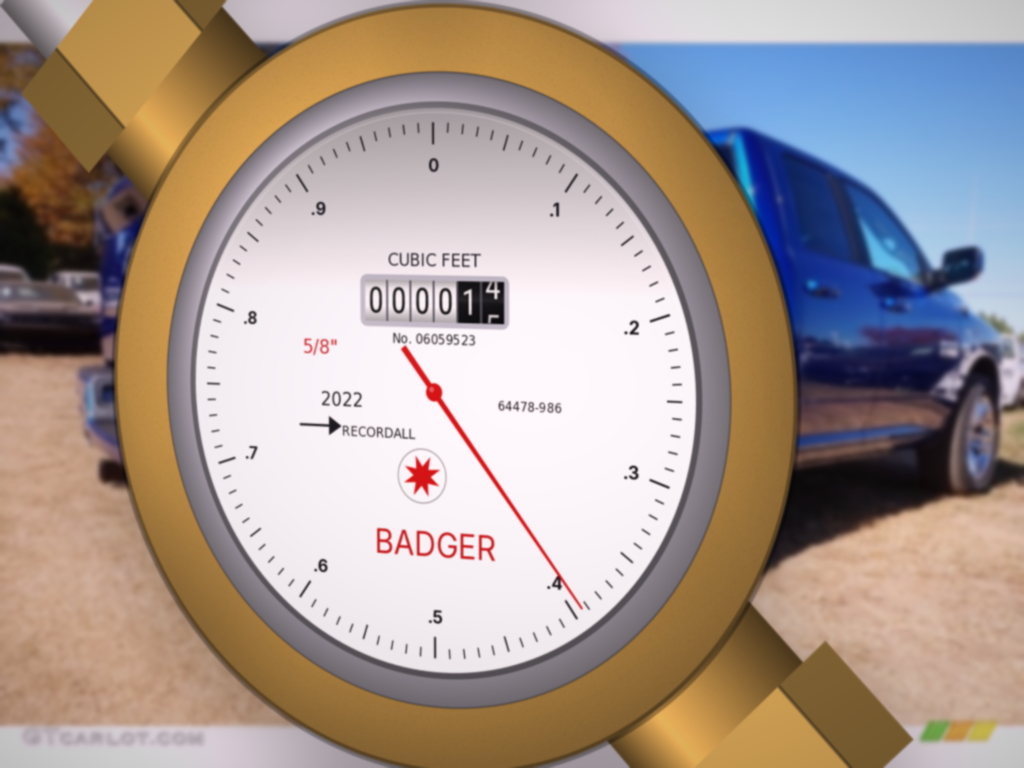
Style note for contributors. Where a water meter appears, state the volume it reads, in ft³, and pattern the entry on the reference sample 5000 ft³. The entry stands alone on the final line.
14.39 ft³
